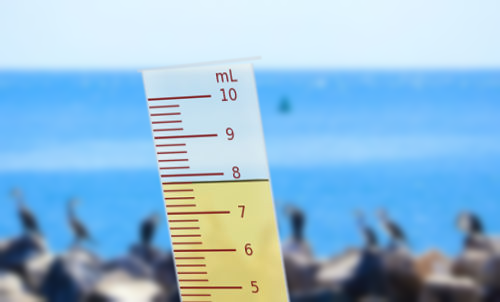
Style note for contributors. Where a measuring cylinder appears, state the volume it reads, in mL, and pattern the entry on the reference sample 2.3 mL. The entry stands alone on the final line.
7.8 mL
